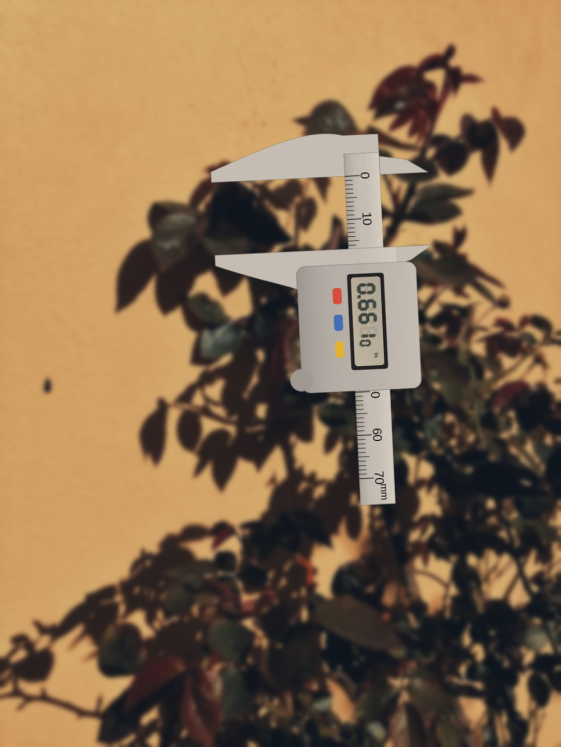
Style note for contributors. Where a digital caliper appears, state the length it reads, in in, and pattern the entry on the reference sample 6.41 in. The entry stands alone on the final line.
0.6610 in
